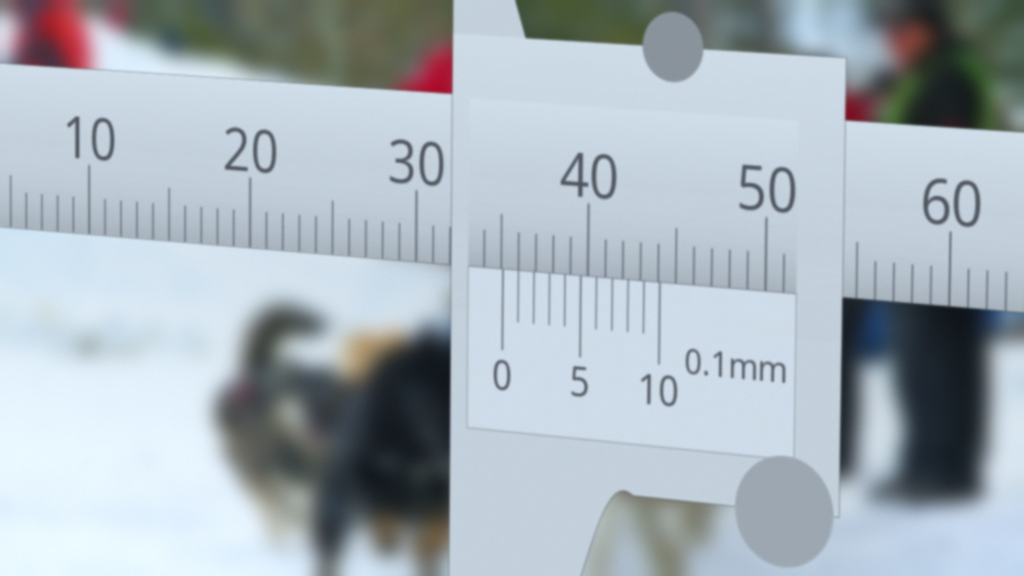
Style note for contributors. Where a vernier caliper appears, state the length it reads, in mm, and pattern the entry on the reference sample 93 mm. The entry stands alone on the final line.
35.1 mm
